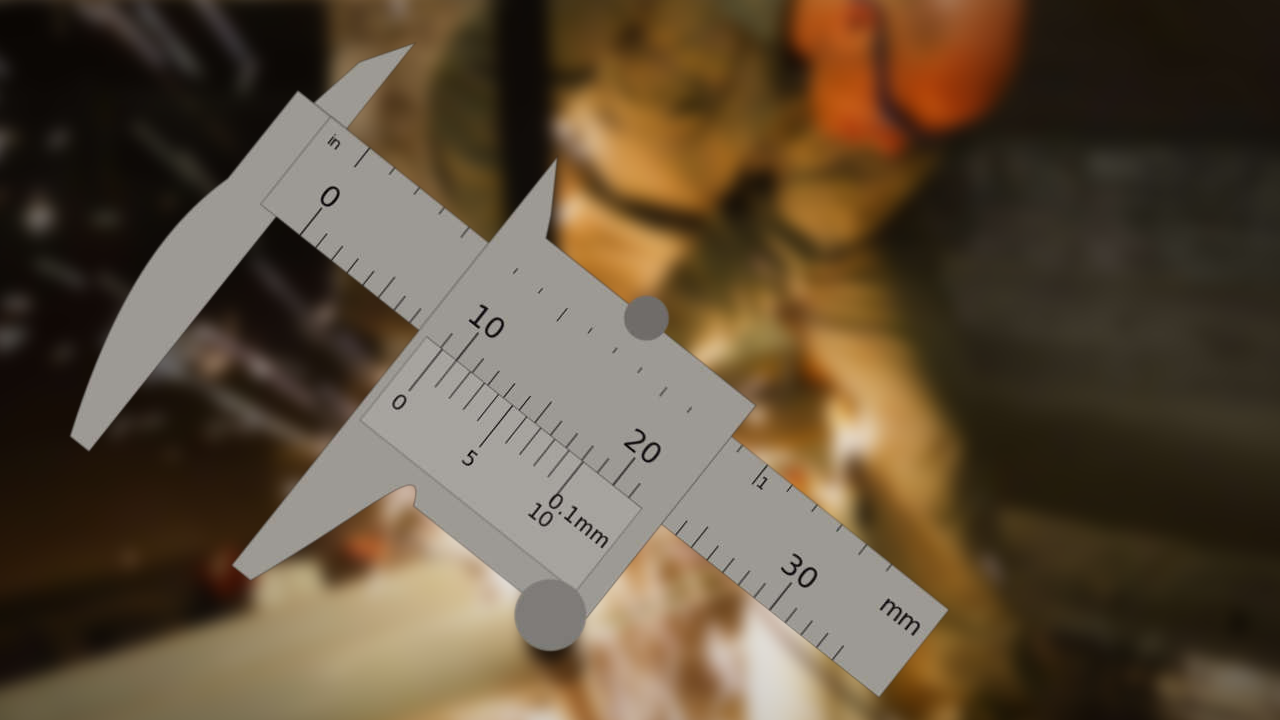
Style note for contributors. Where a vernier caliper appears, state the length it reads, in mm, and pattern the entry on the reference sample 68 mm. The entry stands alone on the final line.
9.1 mm
